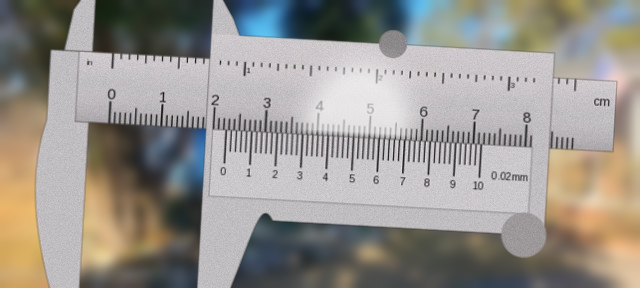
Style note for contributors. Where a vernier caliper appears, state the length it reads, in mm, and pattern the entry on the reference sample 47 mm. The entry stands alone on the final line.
22.5 mm
